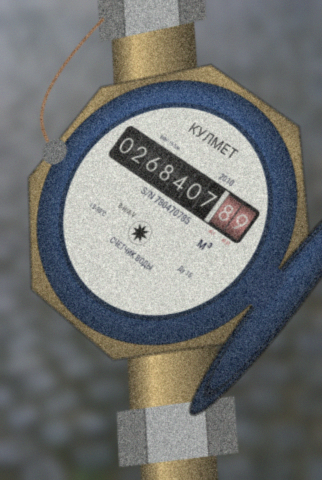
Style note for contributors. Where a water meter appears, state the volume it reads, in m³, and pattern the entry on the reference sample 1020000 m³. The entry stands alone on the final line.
268407.89 m³
